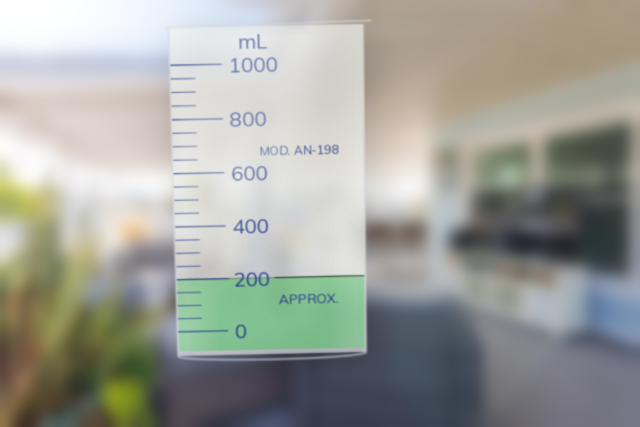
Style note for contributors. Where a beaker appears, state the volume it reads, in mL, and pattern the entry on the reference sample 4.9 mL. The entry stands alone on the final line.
200 mL
